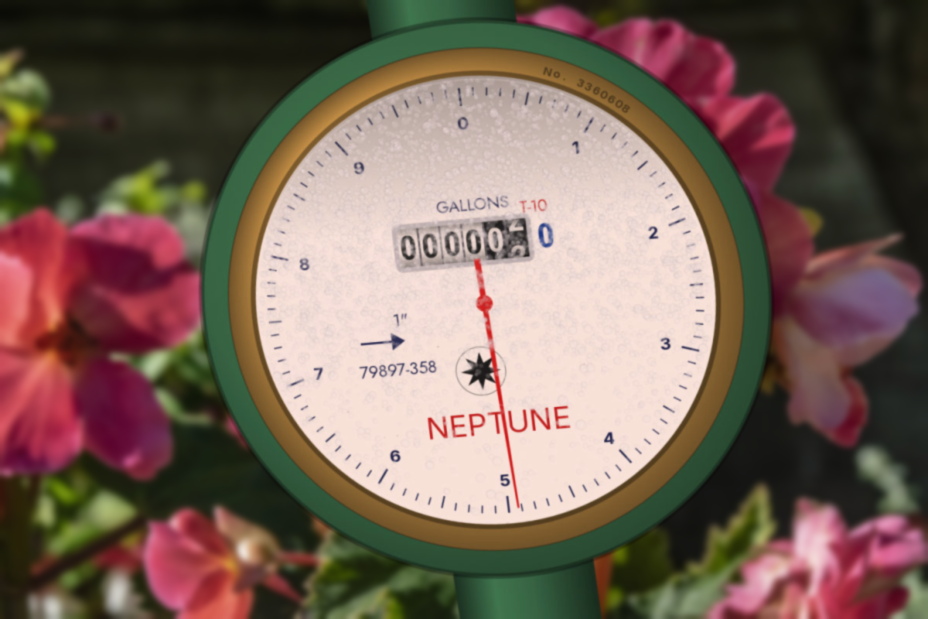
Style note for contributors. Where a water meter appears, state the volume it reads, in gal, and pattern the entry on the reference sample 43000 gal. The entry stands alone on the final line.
24.9 gal
